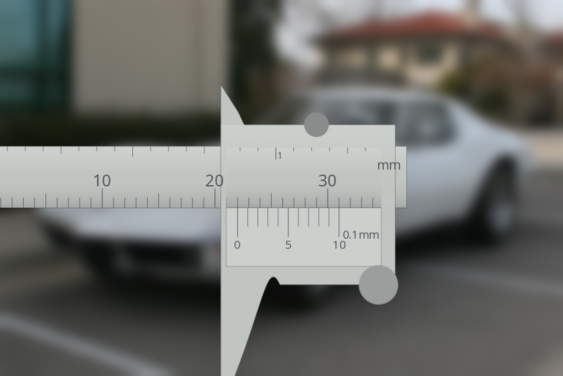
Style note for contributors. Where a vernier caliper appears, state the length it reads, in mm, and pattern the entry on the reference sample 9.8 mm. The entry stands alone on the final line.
22.0 mm
